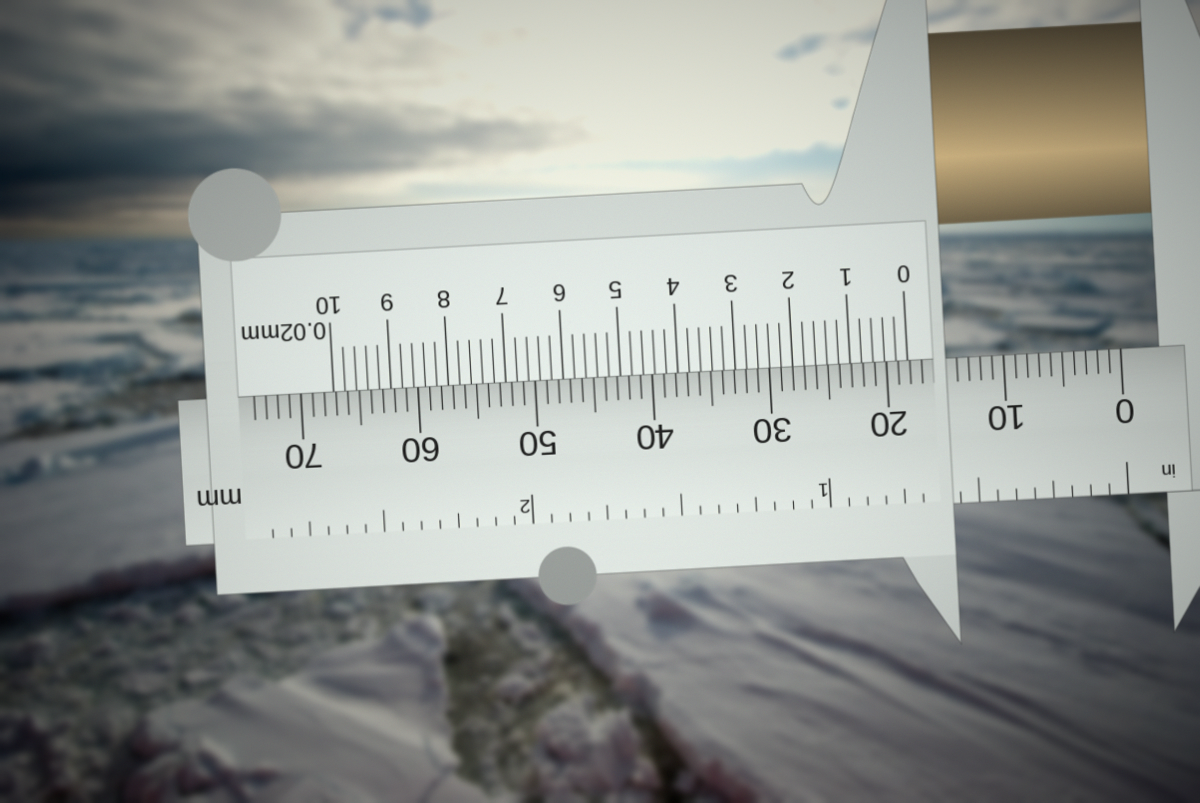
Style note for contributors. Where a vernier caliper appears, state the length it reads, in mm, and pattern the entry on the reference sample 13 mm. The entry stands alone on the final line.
18.2 mm
